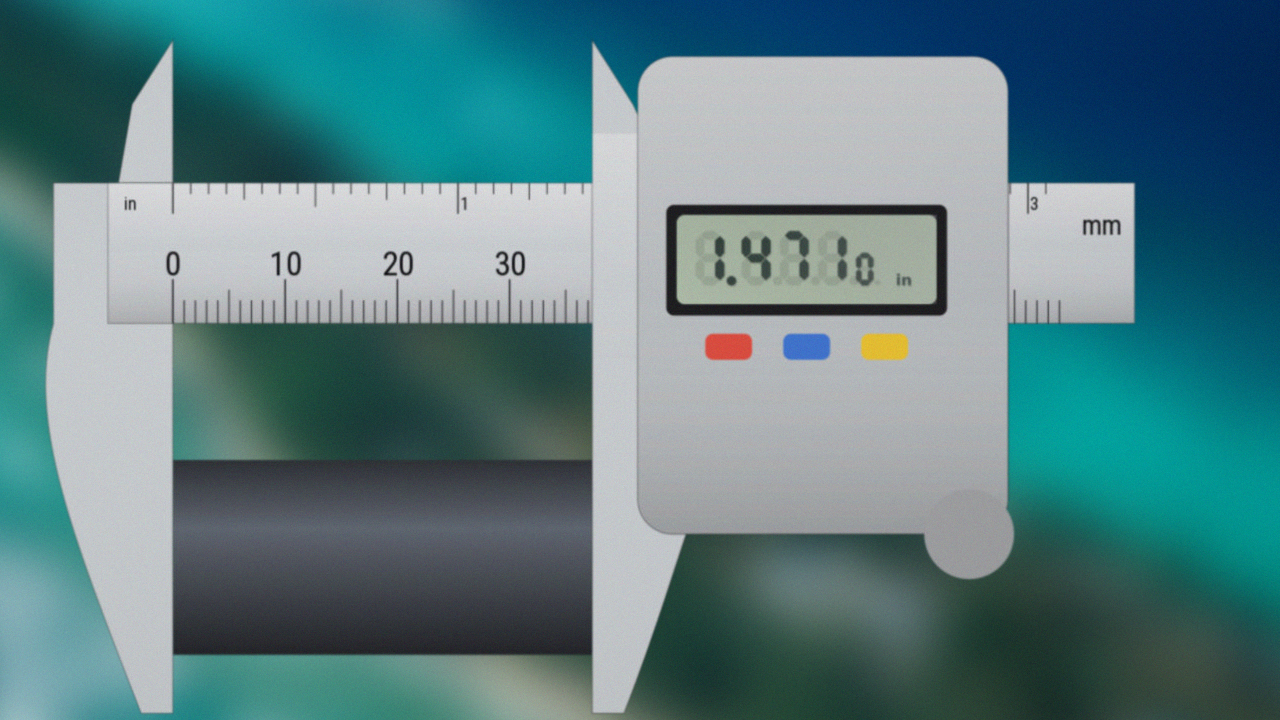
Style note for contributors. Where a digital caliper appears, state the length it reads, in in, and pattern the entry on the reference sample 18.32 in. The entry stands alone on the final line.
1.4710 in
